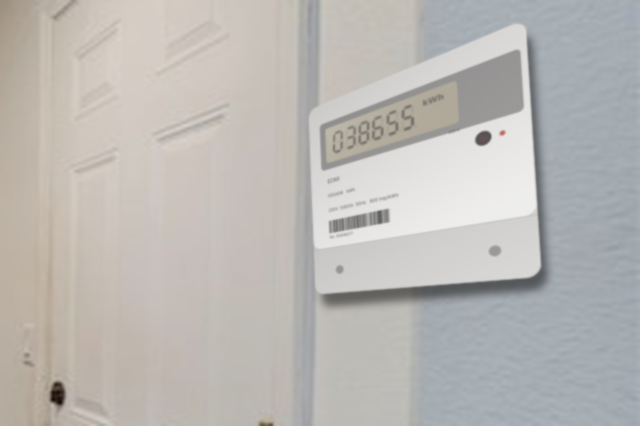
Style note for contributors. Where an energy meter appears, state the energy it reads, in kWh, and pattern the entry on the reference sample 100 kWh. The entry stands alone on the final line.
38655 kWh
